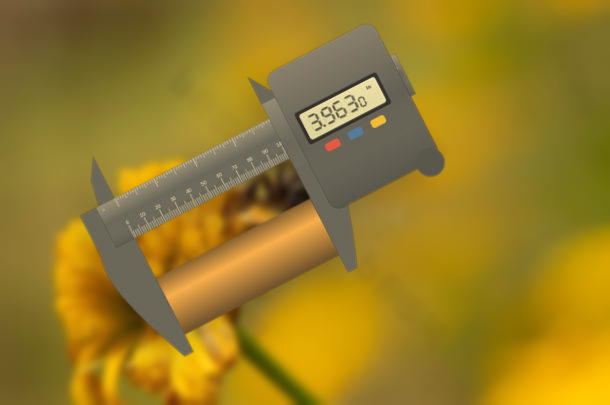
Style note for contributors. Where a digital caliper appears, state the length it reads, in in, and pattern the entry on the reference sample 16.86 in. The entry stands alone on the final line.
3.9630 in
